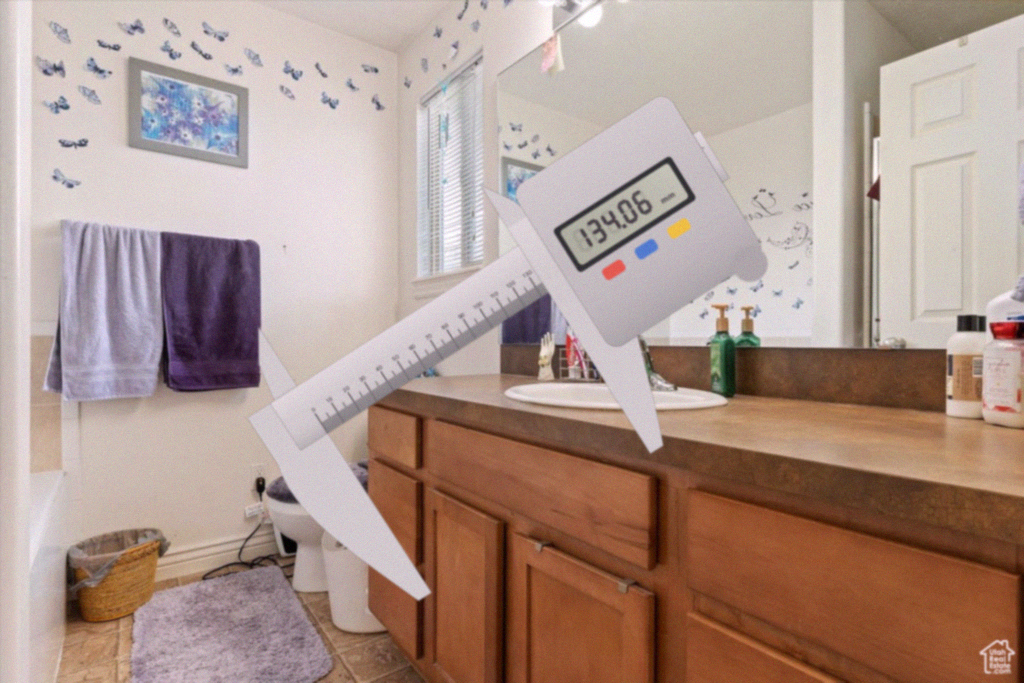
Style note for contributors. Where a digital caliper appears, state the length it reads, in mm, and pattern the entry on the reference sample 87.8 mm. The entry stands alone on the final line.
134.06 mm
